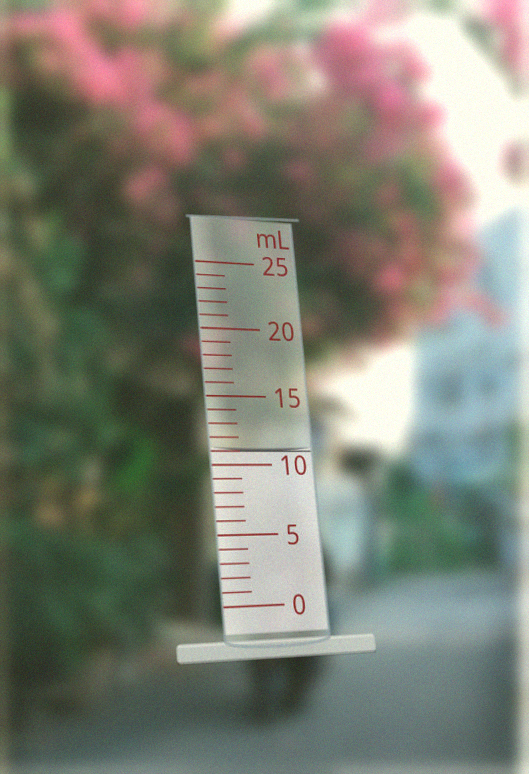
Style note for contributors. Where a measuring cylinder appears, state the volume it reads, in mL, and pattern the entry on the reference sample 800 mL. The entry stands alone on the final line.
11 mL
